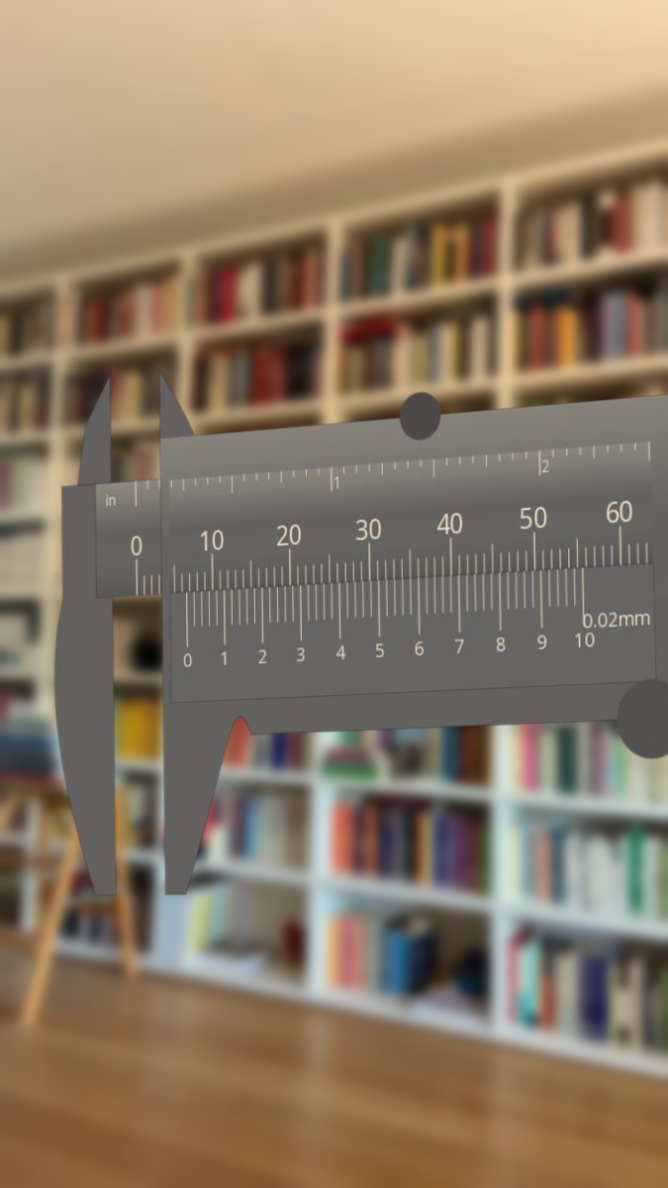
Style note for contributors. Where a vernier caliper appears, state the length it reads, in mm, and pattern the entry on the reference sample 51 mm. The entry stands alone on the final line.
6.6 mm
